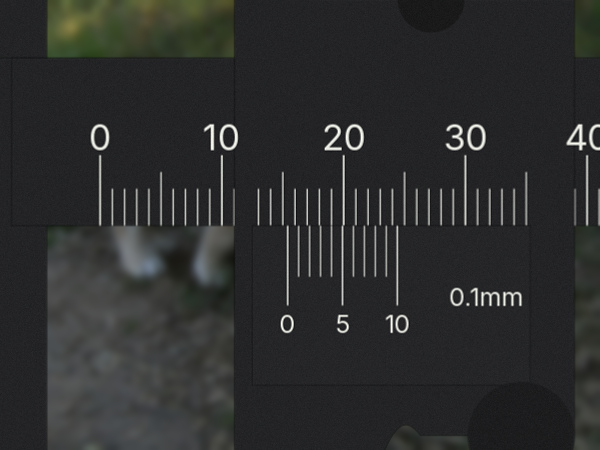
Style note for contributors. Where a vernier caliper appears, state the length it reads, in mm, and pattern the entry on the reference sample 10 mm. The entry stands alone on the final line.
15.4 mm
